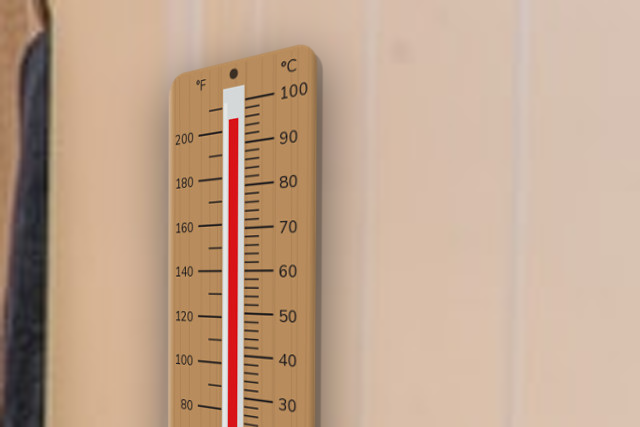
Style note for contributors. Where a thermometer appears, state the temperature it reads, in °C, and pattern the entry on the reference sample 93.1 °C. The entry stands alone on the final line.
96 °C
